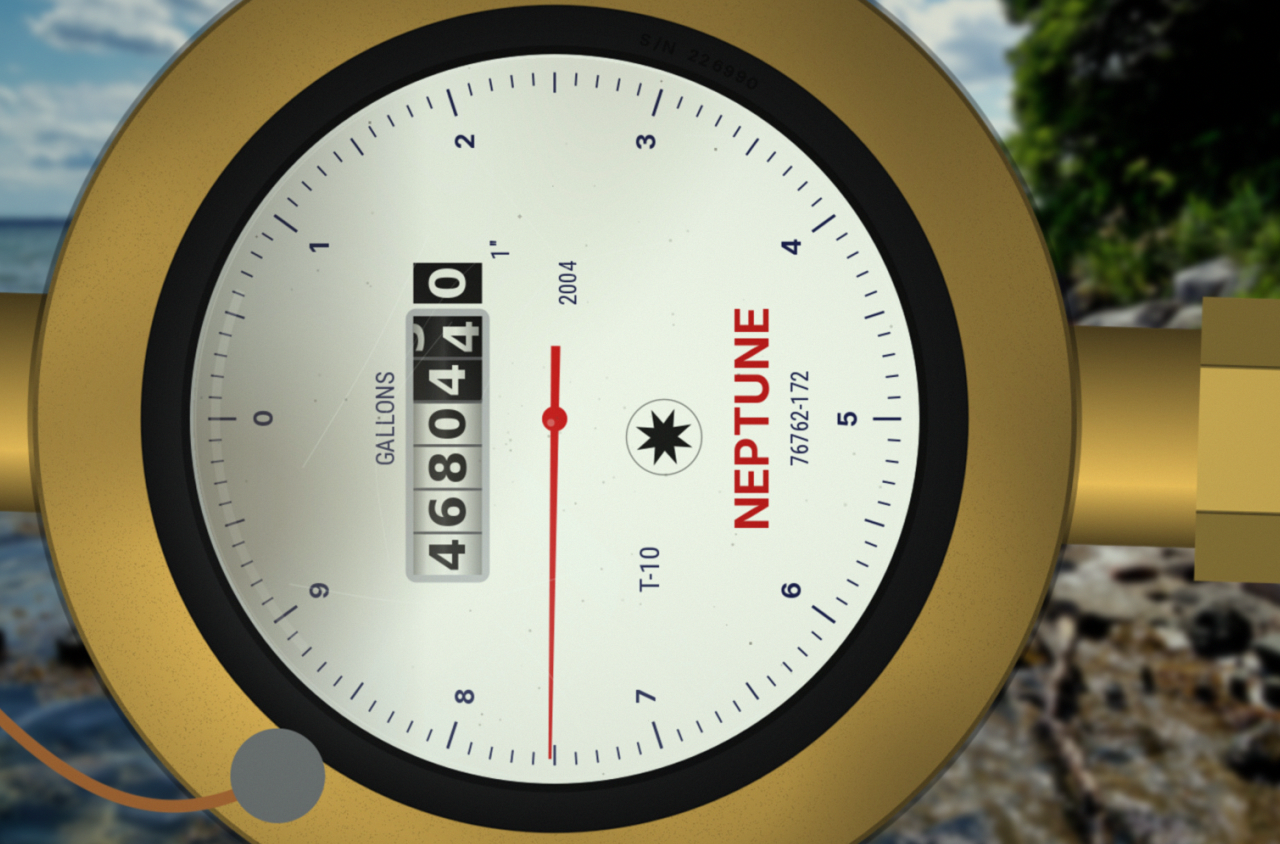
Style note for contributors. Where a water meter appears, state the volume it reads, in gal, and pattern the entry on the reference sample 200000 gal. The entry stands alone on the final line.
4680437.5 gal
